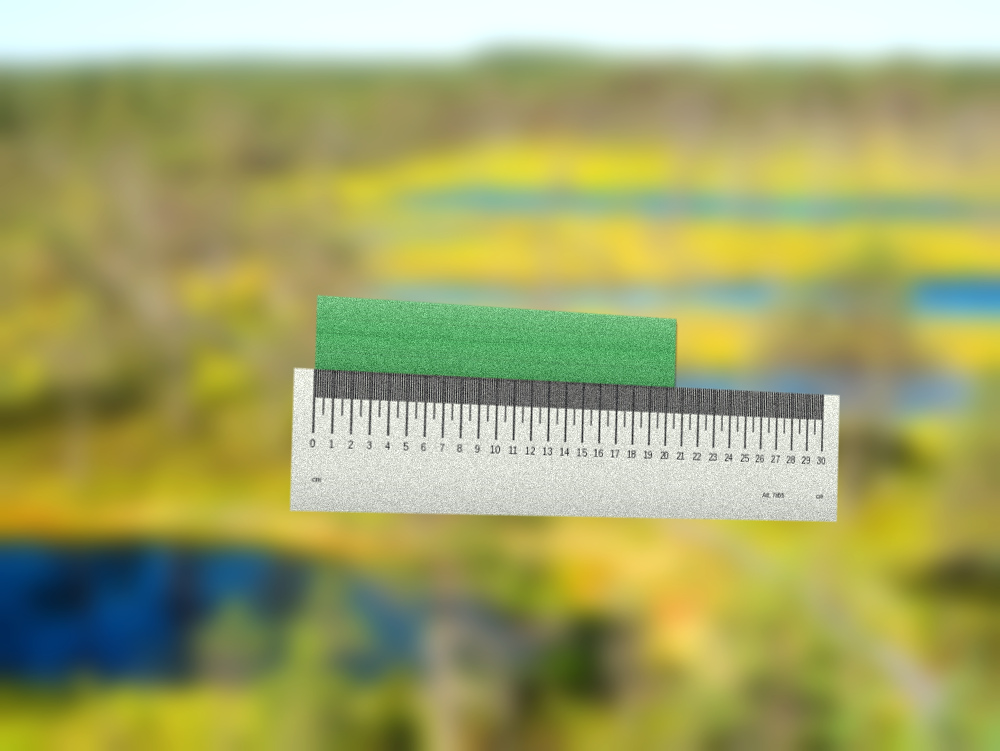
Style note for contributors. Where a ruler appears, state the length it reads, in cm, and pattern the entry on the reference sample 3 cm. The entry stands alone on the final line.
20.5 cm
